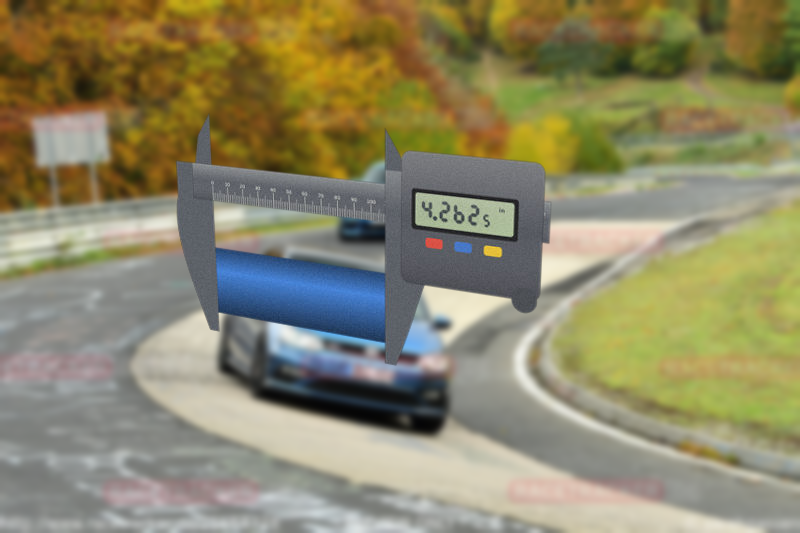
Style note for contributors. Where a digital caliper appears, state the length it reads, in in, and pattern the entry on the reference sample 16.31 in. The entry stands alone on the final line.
4.2625 in
